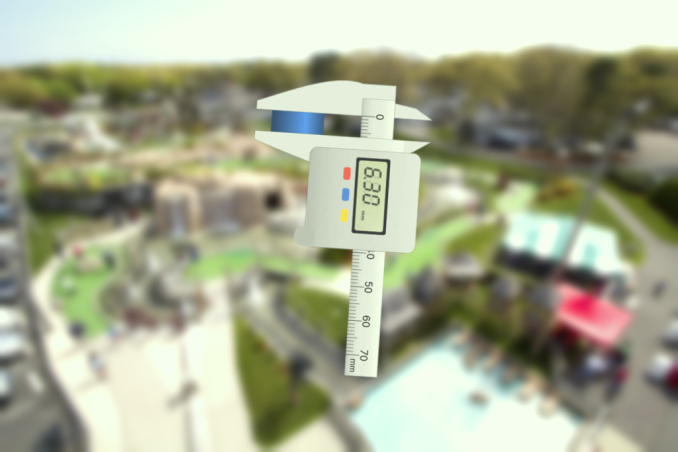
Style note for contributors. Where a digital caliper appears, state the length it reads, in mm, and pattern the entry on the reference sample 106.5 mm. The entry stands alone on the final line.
6.30 mm
